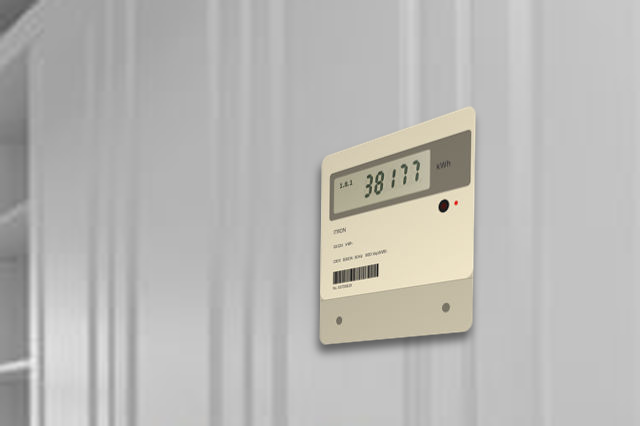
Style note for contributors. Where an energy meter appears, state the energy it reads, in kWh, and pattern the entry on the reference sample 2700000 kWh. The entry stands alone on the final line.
38177 kWh
